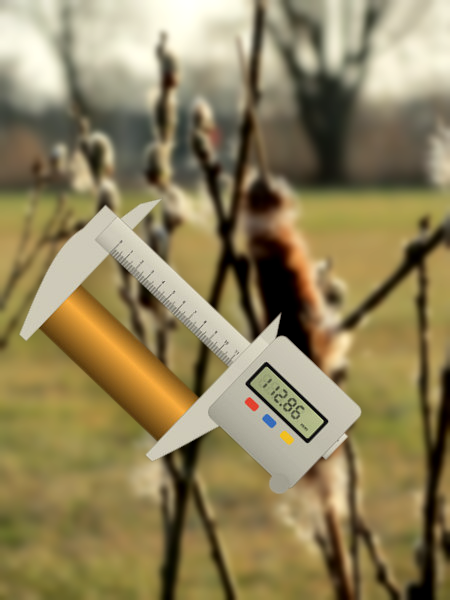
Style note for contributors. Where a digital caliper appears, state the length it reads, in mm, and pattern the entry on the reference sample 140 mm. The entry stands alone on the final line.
112.86 mm
